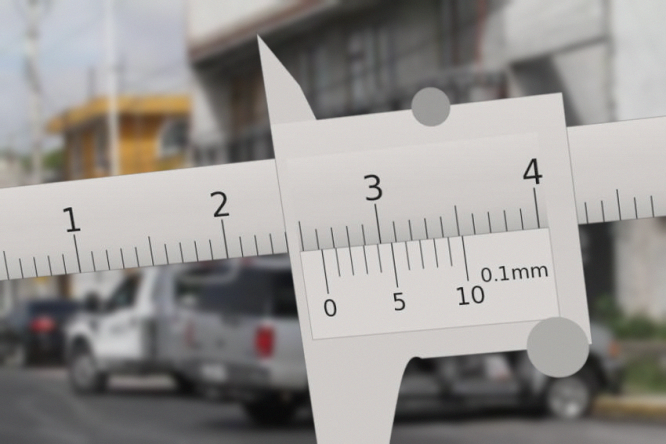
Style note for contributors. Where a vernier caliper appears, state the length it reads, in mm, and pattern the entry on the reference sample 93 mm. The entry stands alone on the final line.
26.2 mm
